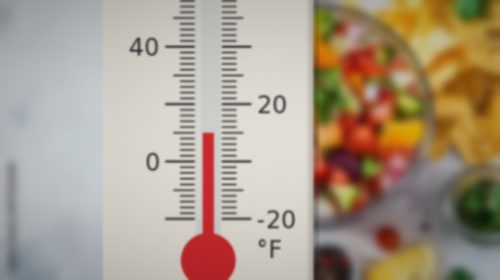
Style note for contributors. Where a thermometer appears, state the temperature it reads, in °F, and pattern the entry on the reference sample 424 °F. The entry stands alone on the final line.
10 °F
